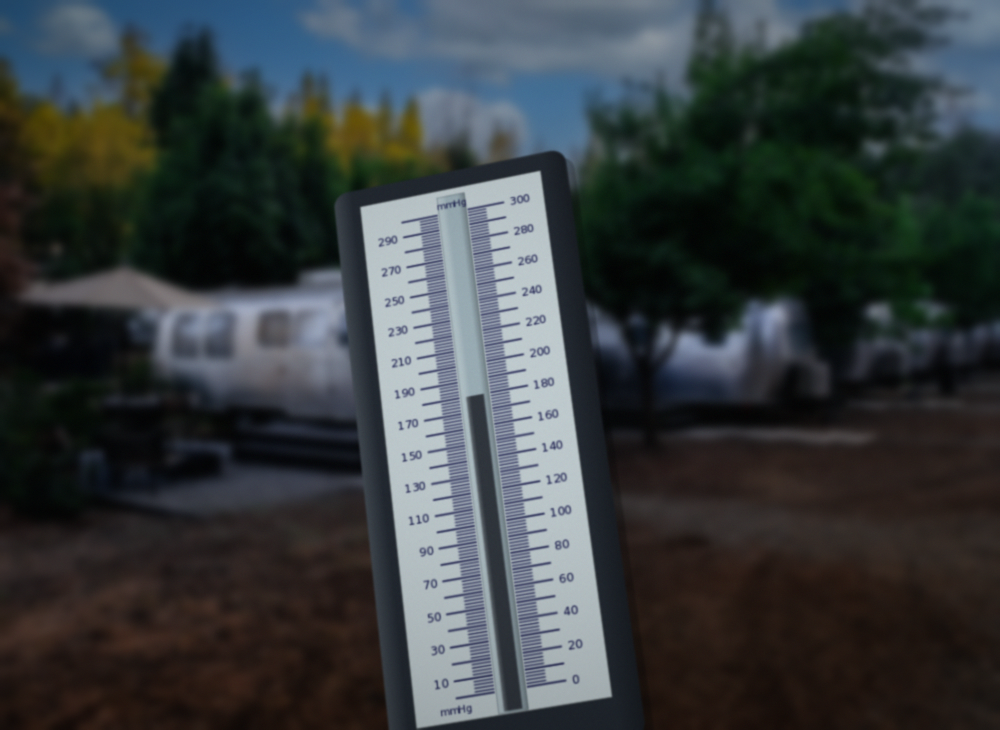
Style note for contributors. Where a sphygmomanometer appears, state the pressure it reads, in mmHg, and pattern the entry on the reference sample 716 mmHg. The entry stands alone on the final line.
180 mmHg
